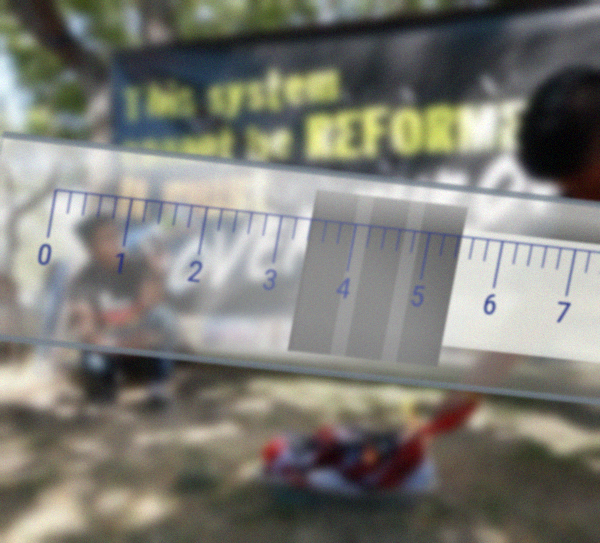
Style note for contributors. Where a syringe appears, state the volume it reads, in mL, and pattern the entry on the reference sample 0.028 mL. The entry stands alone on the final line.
3.4 mL
